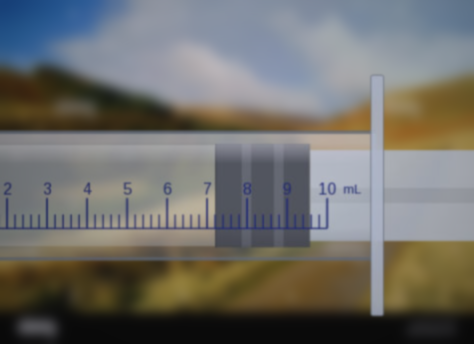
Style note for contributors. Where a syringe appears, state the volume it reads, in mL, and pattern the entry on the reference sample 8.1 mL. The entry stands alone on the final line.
7.2 mL
